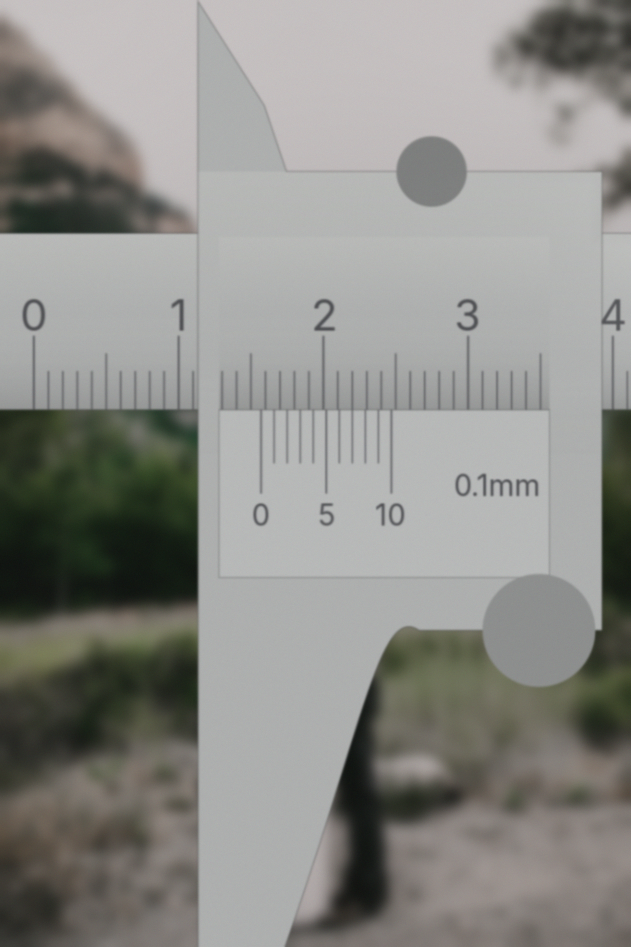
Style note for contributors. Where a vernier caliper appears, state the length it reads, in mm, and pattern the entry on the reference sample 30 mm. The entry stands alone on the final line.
15.7 mm
